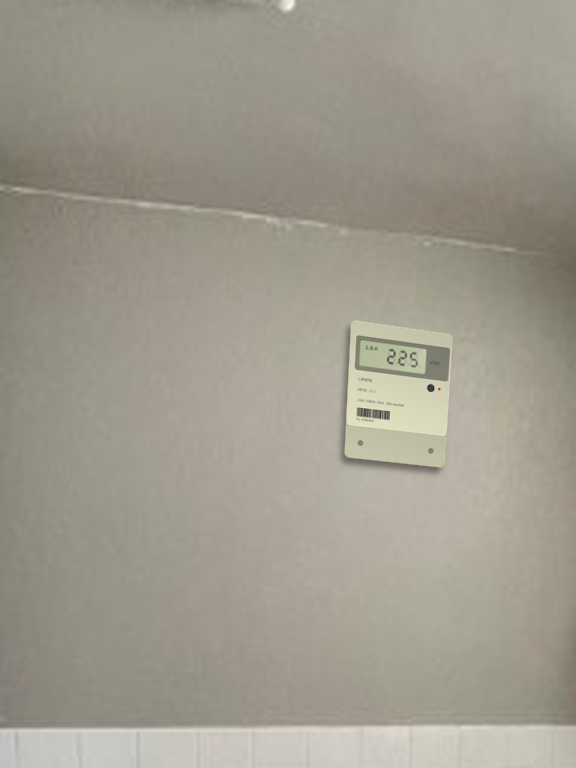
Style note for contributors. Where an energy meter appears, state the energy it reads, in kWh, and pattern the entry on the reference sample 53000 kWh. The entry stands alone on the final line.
225 kWh
